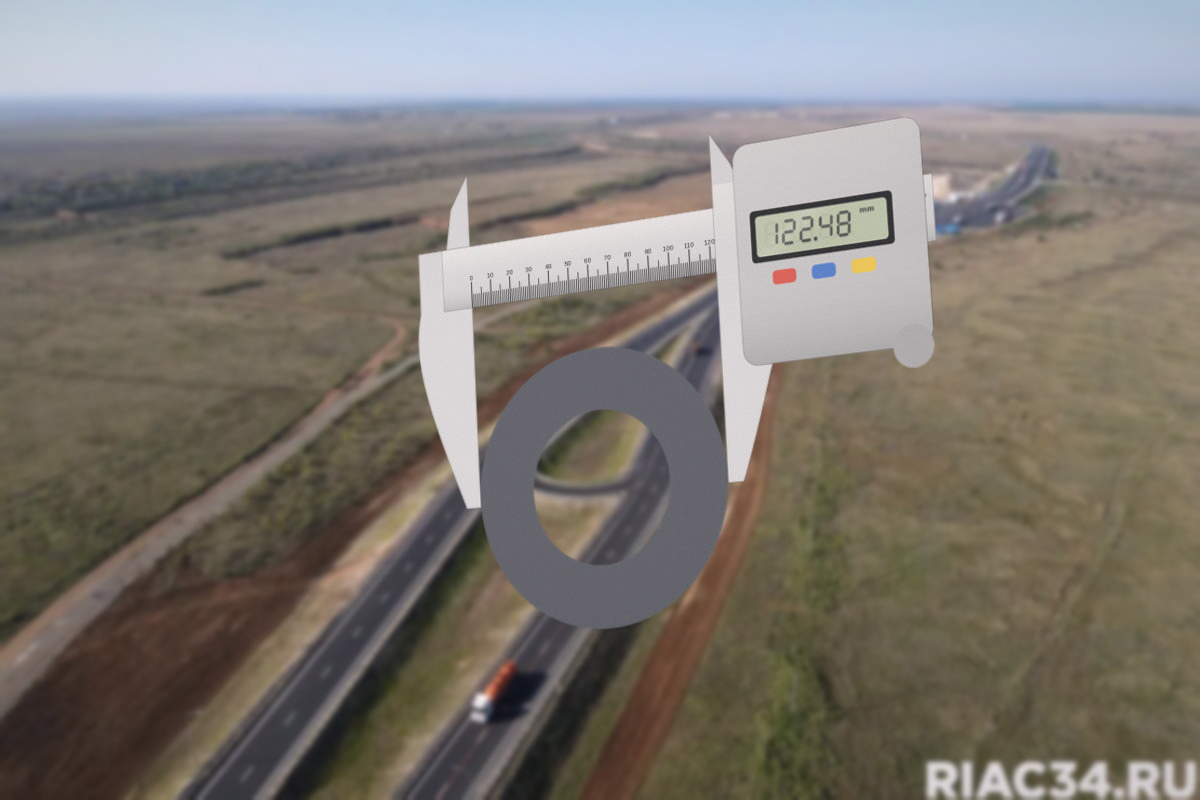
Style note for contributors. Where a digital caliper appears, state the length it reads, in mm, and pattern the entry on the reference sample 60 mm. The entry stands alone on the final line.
122.48 mm
